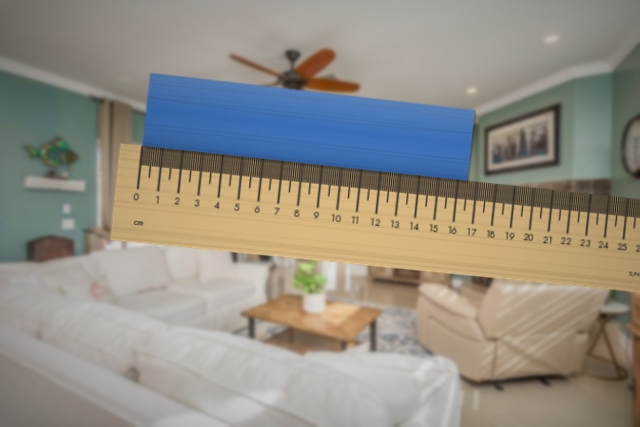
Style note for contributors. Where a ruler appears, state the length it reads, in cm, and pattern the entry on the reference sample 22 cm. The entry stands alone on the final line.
16.5 cm
